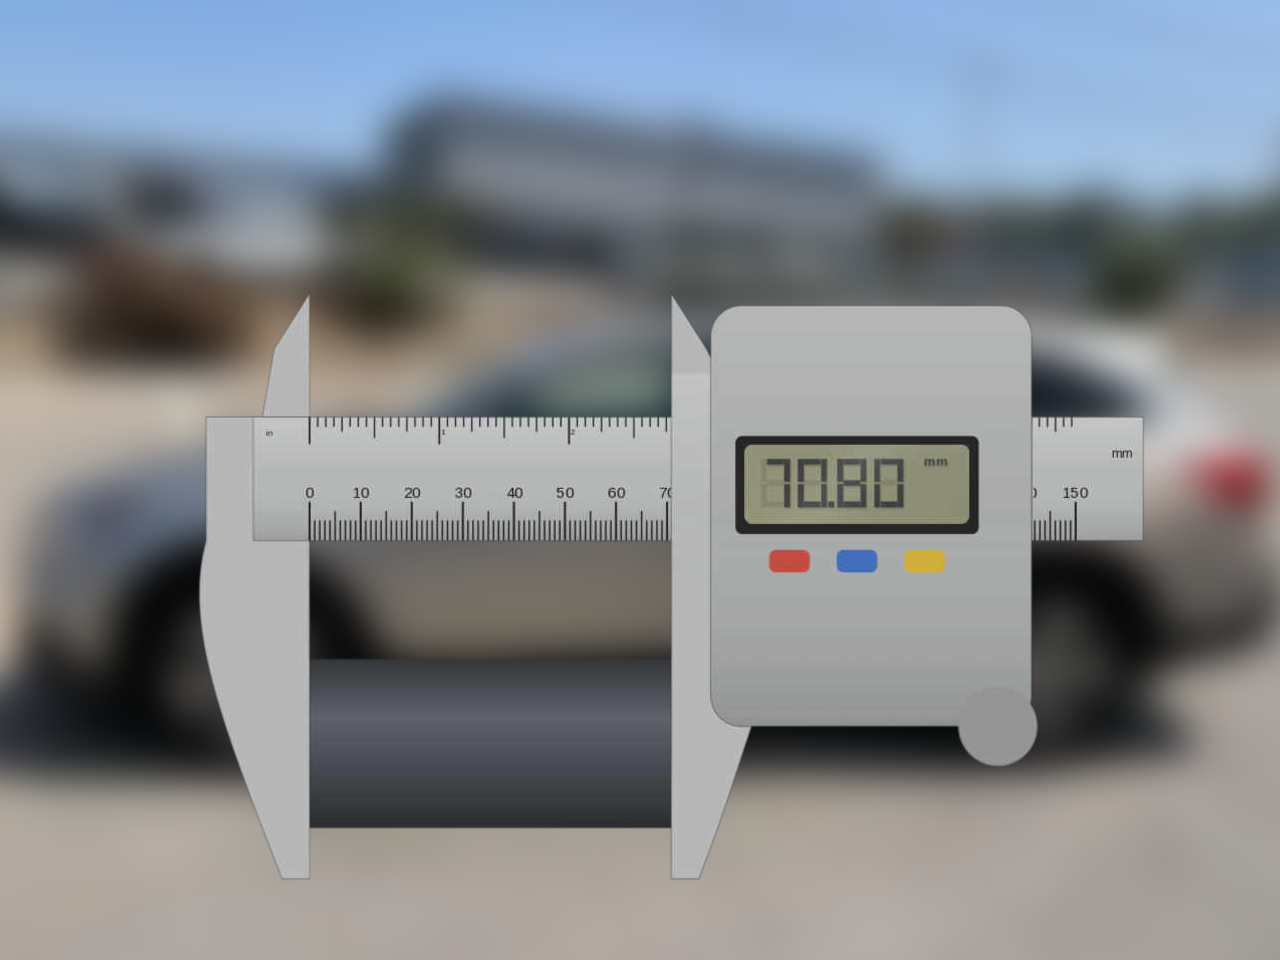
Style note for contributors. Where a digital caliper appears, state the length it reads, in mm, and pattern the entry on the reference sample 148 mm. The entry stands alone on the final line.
70.80 mm
